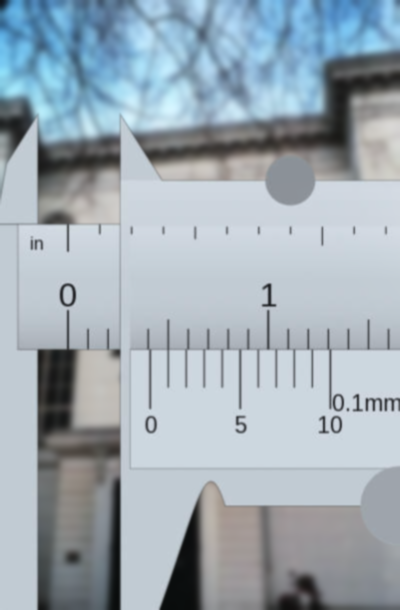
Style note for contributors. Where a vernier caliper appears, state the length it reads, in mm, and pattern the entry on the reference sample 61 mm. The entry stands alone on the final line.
4.1 mm
